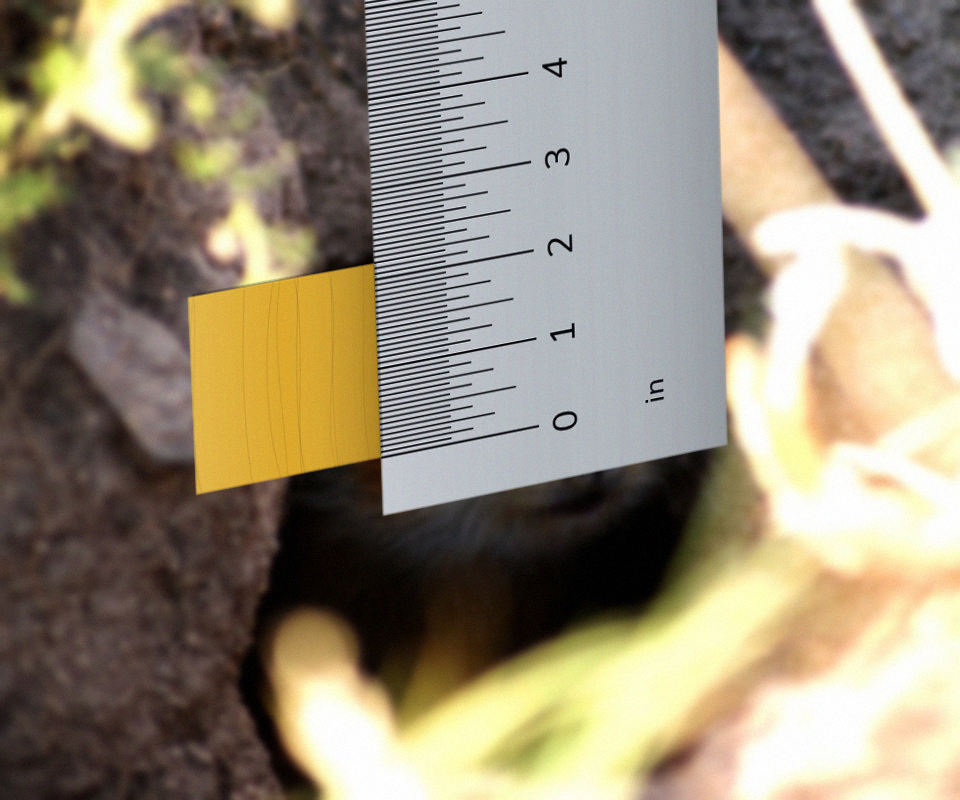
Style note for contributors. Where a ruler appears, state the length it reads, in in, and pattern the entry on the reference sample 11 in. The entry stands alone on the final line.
2.1875 in
